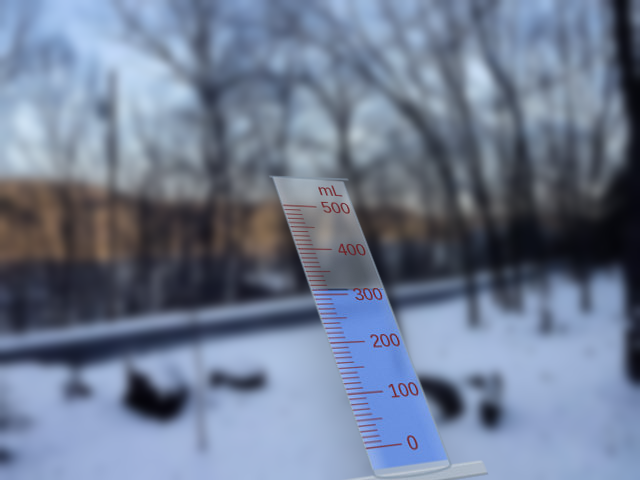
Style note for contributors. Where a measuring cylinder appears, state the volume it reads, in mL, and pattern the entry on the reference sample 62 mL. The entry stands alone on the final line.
310 mL
